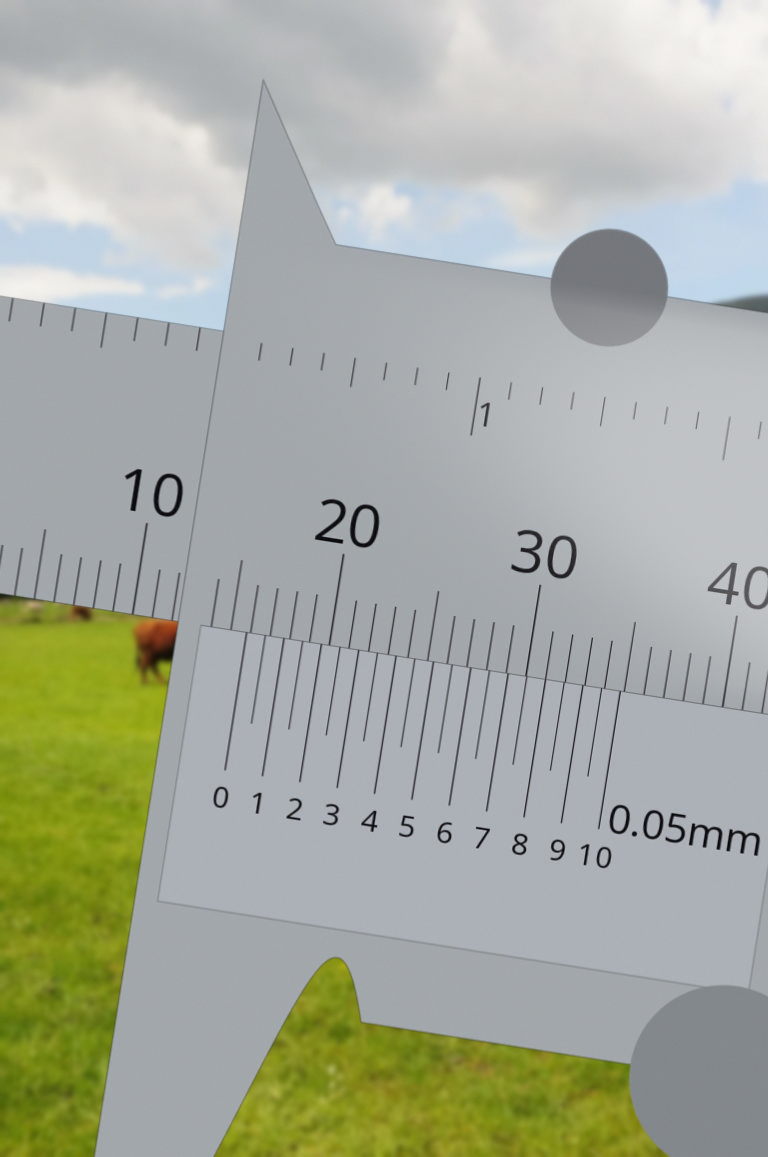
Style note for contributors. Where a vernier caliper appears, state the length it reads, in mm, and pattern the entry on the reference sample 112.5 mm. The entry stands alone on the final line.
15.8 mm
